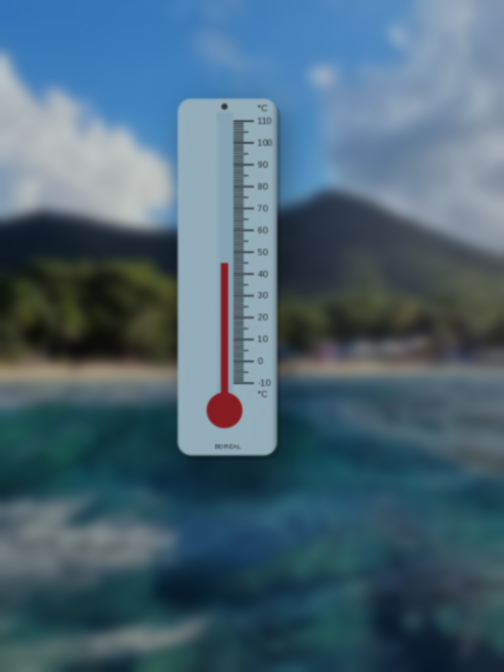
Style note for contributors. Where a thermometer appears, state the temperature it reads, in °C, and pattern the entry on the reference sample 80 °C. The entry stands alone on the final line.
45 °C
